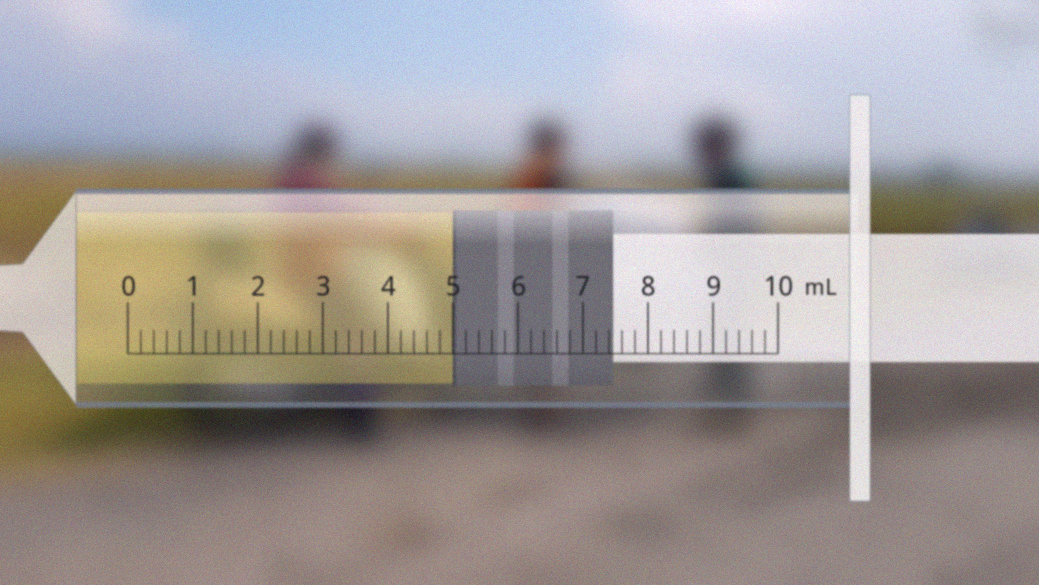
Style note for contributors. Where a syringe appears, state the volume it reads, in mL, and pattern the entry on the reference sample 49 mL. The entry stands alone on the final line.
5 mL
